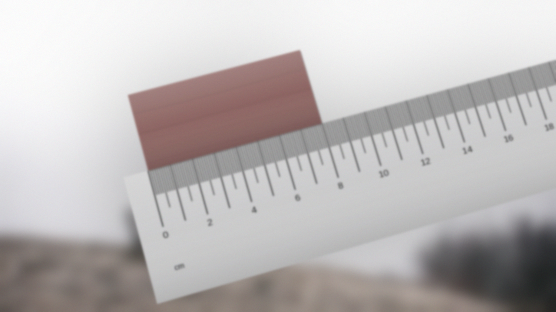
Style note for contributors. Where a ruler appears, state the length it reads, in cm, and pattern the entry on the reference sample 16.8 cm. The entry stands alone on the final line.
8 cm
